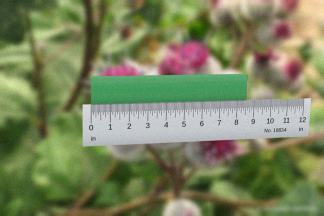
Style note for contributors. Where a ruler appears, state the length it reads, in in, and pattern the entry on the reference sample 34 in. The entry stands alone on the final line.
8.5 in
